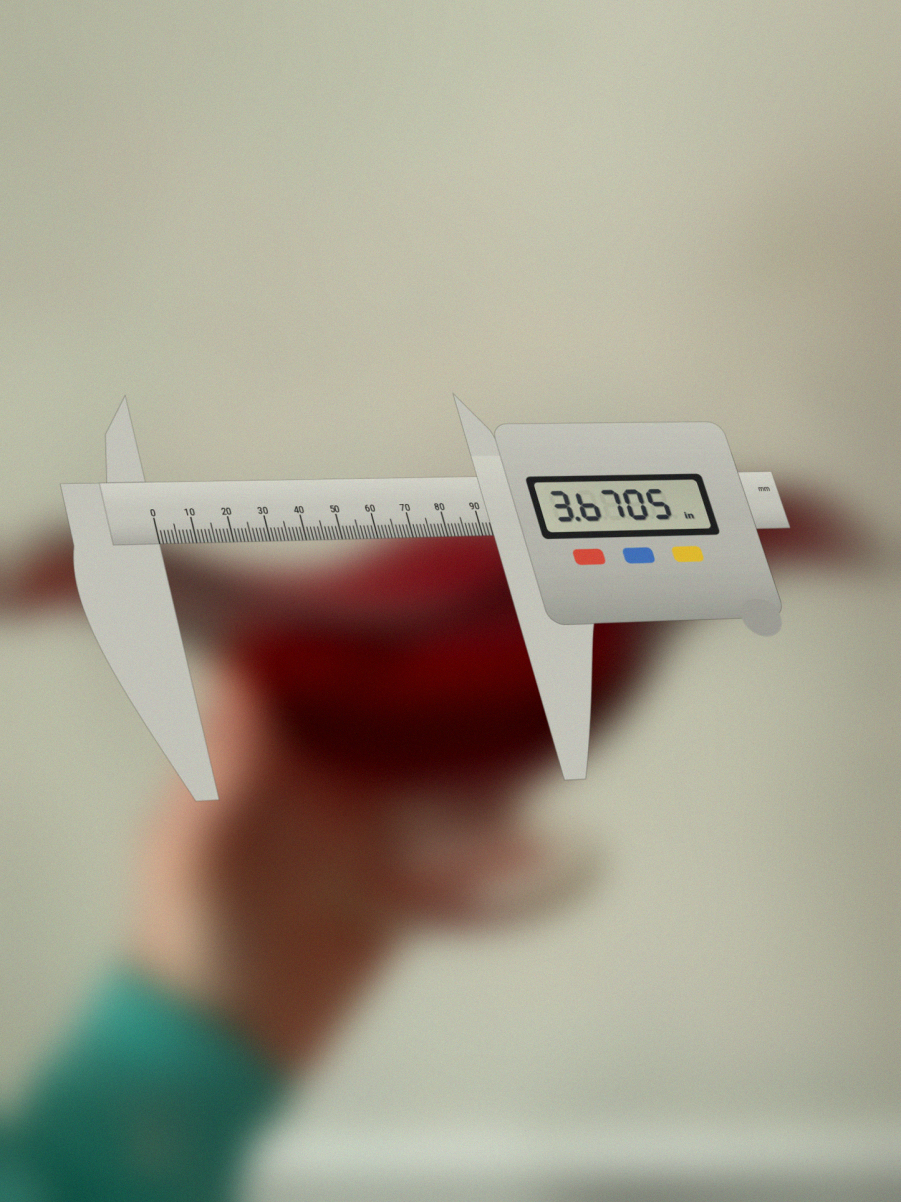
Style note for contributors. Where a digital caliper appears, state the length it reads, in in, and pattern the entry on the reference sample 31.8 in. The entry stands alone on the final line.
3.6705 in
